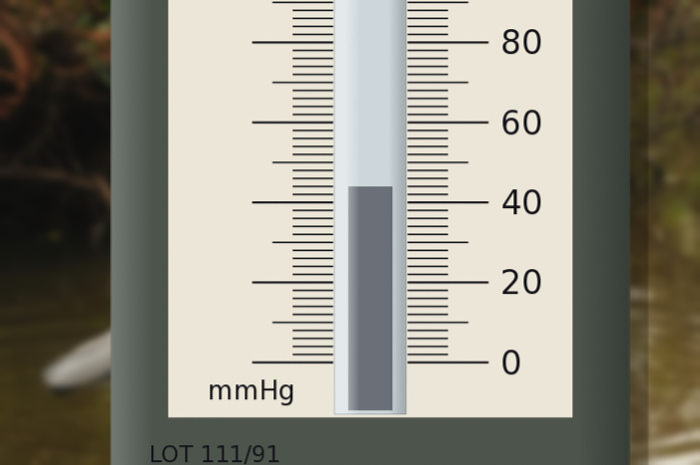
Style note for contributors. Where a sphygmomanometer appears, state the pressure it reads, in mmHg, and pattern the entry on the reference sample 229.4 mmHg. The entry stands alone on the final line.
44 mmHg
